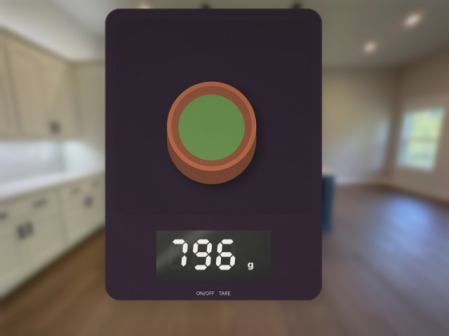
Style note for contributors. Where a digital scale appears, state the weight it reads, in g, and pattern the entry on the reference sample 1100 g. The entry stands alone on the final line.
796 g
